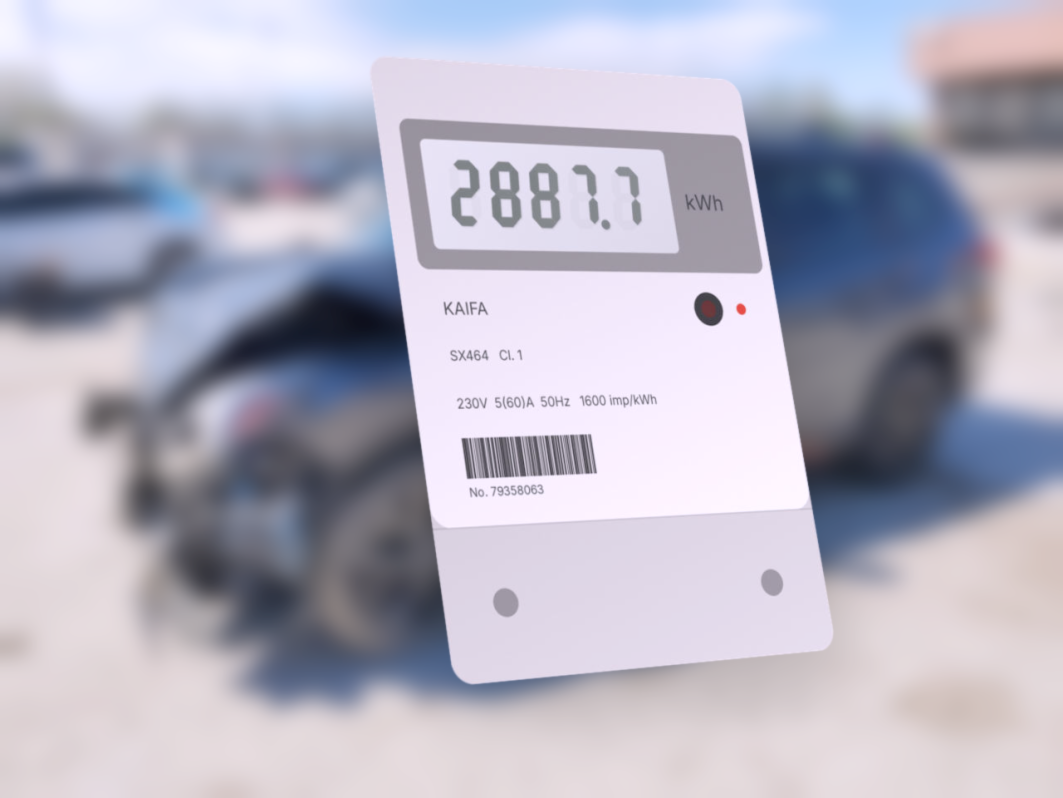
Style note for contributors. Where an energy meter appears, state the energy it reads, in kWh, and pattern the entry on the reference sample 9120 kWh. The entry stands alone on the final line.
2887.7 kWh
